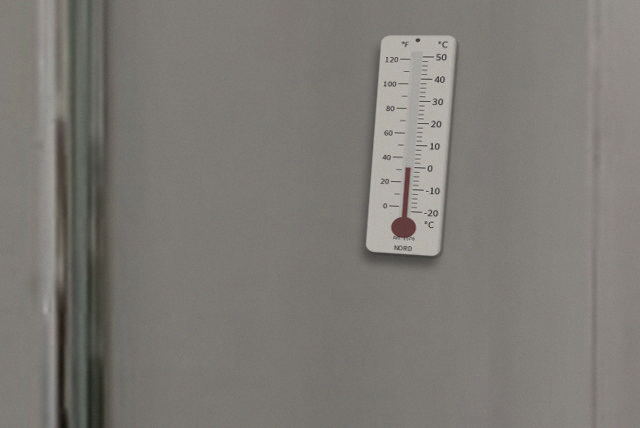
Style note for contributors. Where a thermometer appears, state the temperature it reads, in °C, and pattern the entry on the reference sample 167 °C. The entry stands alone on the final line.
0 °C
